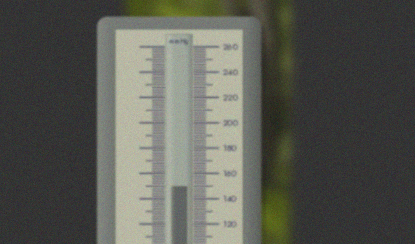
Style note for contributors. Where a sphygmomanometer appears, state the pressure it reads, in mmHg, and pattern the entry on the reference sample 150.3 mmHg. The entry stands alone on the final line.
150 mmHg
